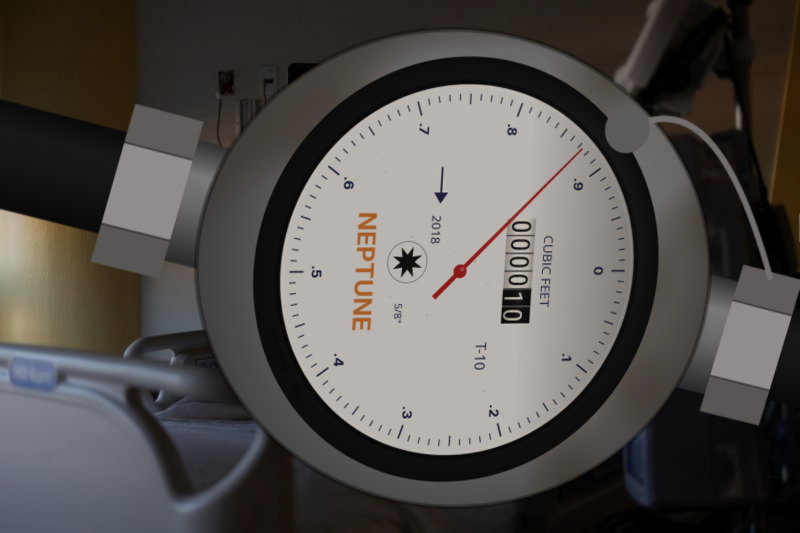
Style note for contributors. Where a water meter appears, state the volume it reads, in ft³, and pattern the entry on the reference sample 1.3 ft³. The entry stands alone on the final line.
9.87 ft³
